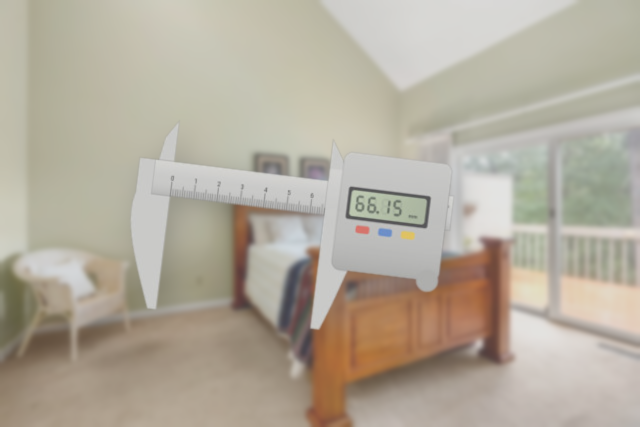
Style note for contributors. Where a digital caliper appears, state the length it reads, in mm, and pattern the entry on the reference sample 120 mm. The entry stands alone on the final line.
66.15 mm
